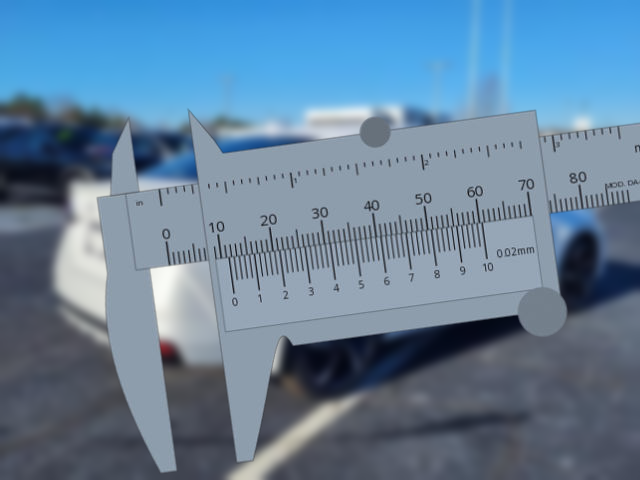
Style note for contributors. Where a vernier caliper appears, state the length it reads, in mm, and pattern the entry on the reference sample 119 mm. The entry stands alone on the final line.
11.5 mm
